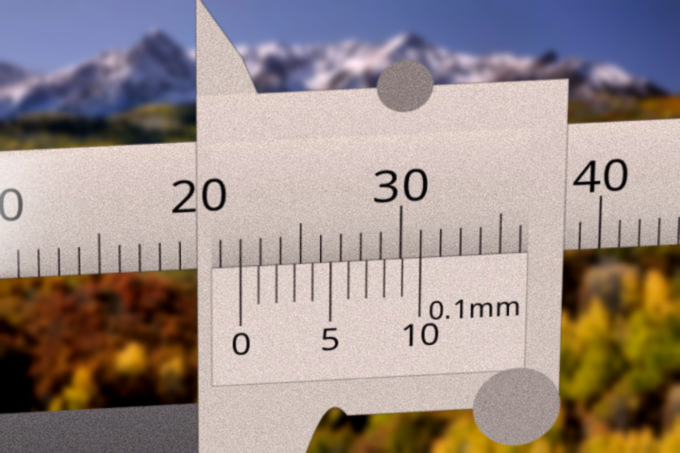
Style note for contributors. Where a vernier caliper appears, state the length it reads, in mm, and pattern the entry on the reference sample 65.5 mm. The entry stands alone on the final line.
22.0 mm
